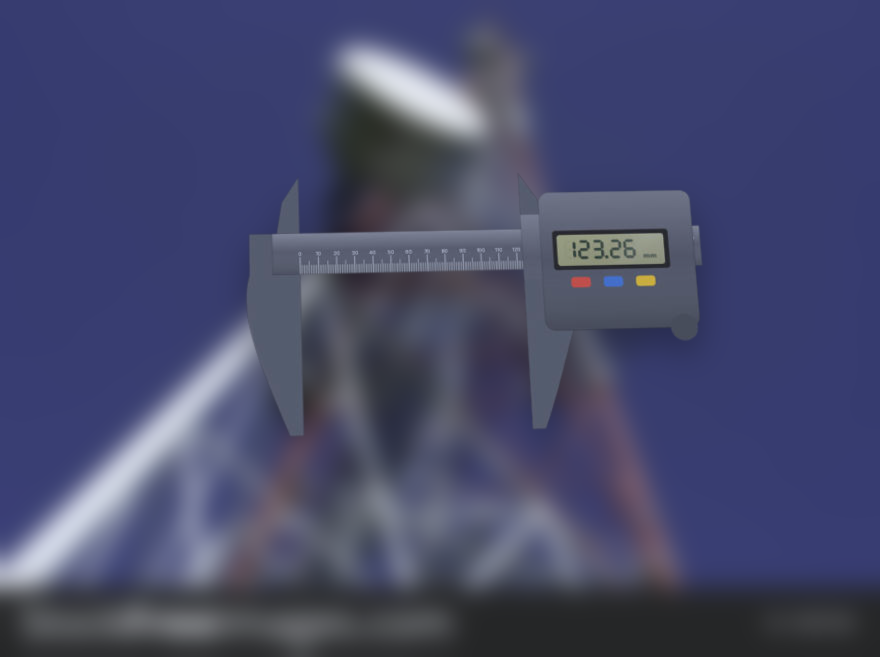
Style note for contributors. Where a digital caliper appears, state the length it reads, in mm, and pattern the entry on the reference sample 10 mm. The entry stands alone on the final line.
123.26 mm
